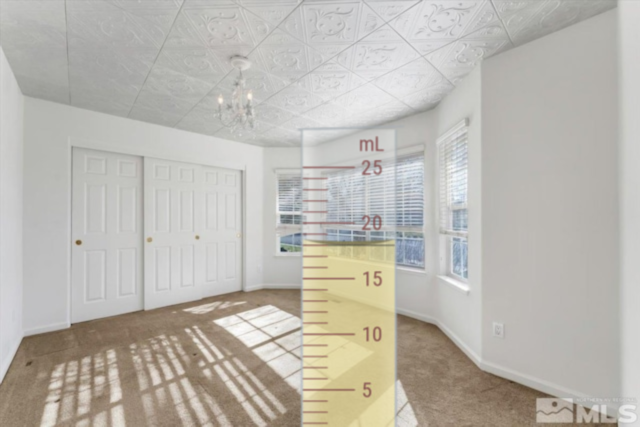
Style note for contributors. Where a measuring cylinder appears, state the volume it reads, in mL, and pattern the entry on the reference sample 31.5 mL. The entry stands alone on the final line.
18 mL
